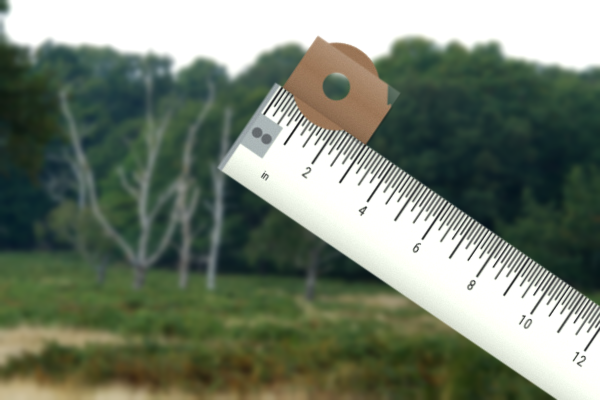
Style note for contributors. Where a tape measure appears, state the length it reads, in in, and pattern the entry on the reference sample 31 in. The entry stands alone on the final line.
3 in
